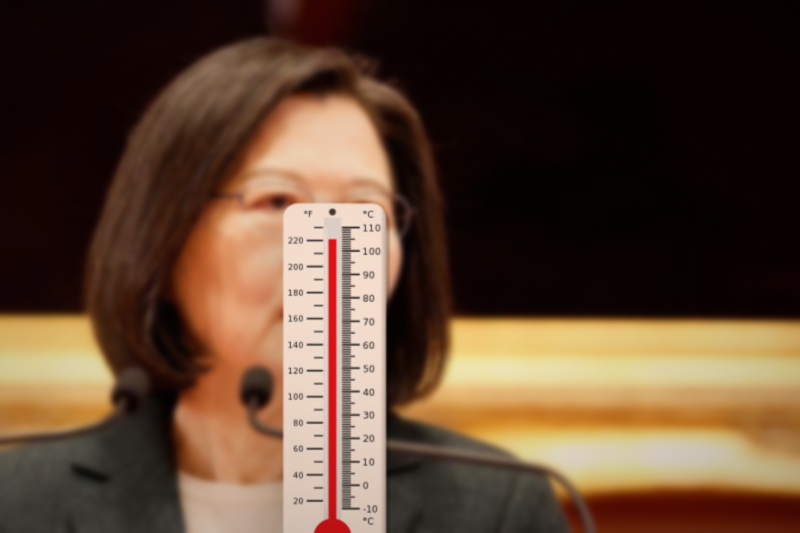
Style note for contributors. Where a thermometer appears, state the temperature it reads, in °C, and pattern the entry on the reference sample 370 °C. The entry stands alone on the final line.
105 °C
